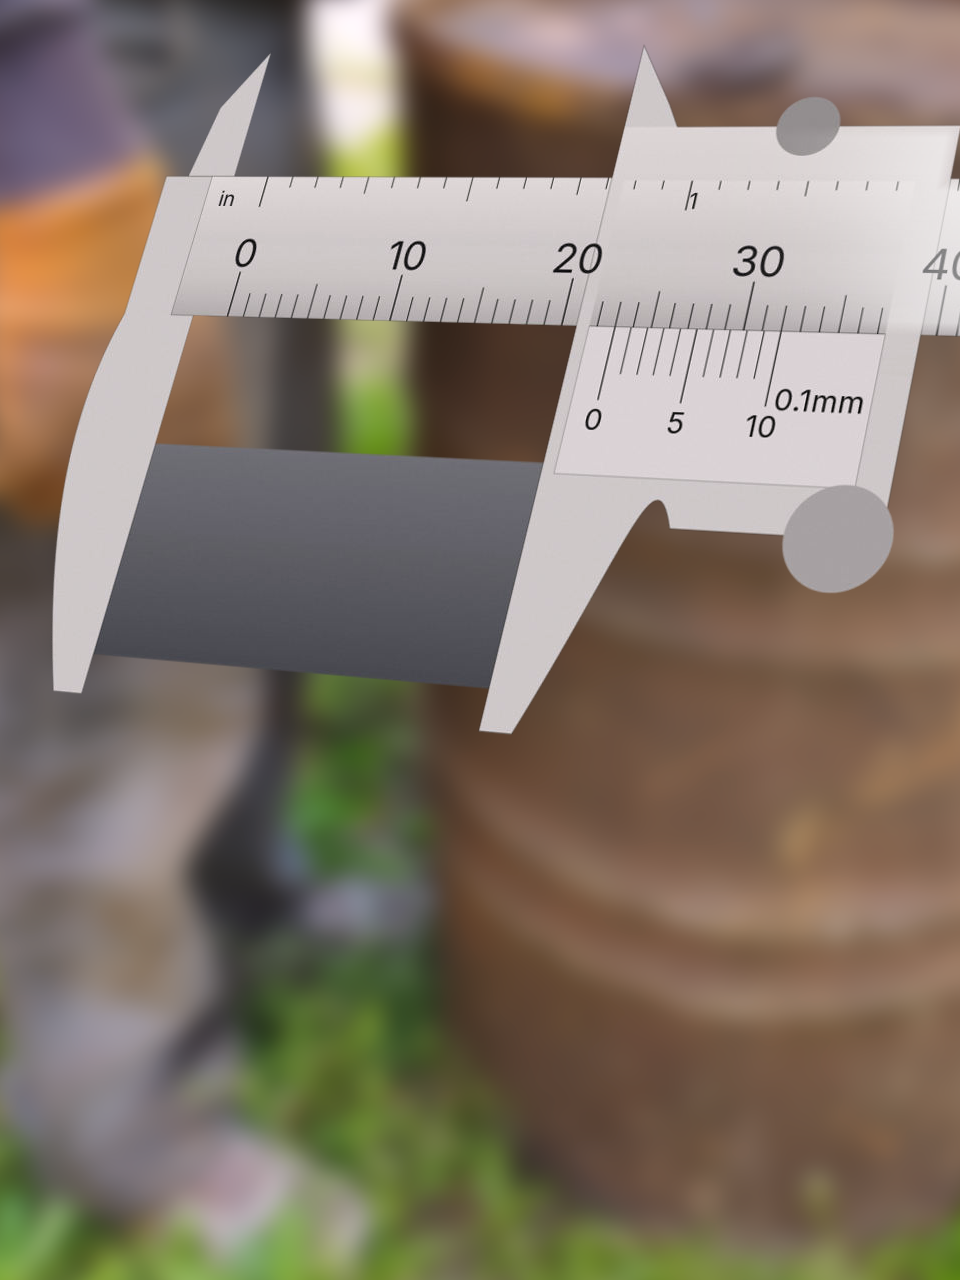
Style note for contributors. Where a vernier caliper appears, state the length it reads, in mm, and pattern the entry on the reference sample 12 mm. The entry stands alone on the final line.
23.0 mm
